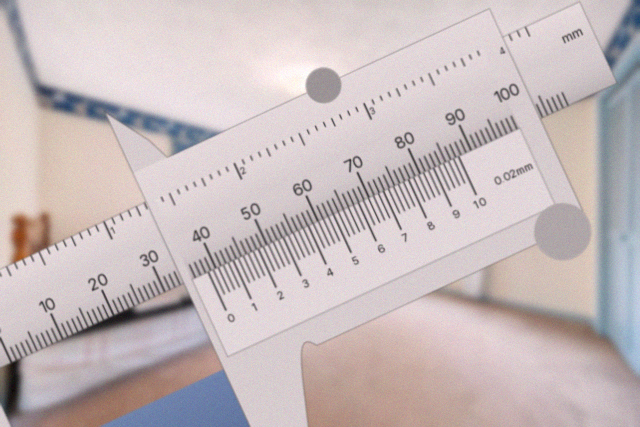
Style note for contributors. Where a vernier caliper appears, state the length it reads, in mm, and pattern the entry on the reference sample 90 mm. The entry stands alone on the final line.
38.5 mm
